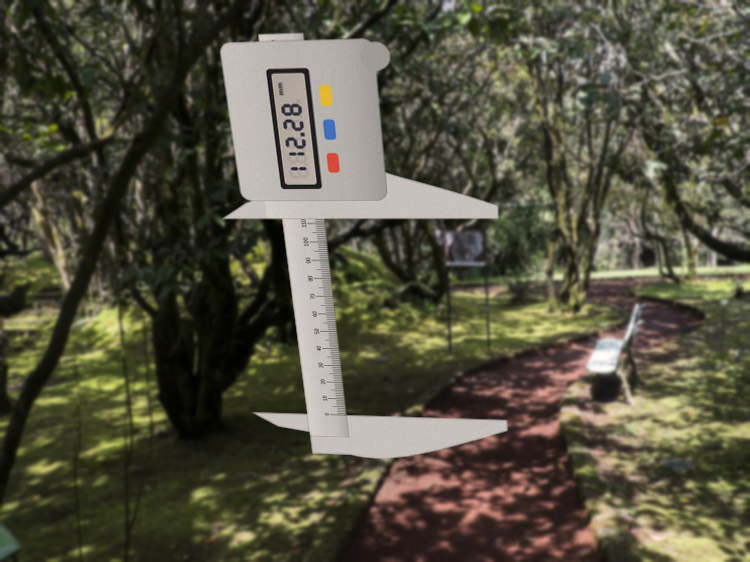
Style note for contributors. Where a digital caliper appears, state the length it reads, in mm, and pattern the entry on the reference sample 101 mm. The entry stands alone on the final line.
112.28 mm
